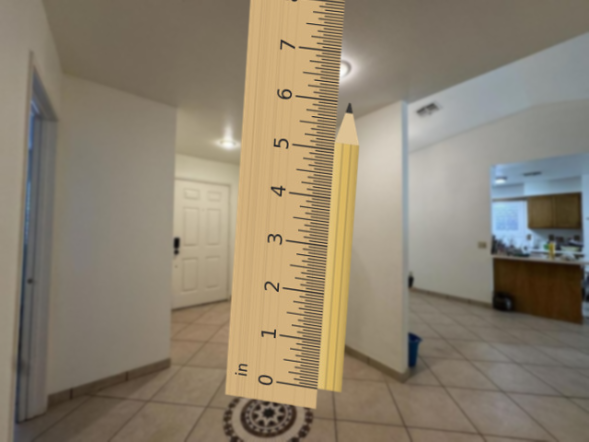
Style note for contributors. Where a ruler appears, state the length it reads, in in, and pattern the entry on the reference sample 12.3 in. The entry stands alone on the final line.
6 in
